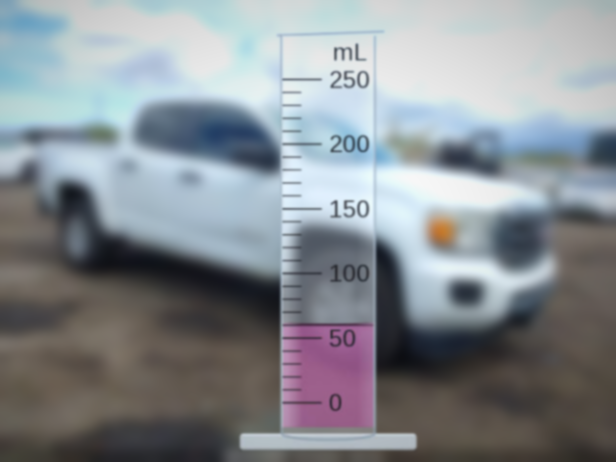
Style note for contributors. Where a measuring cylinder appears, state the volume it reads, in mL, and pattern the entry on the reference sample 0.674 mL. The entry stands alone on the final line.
60 mL
